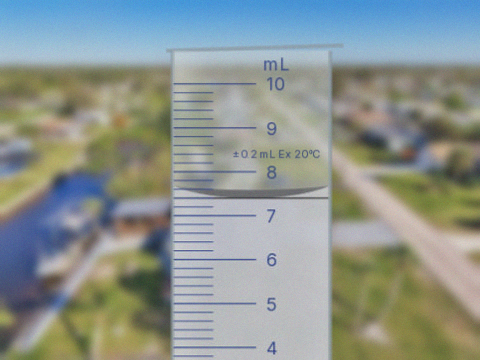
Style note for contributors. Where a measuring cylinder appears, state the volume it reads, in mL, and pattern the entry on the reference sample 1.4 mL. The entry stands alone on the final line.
7.4 mL
